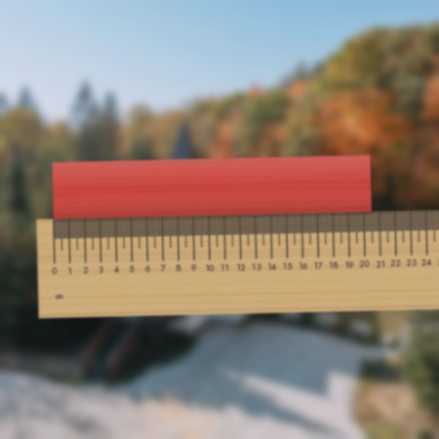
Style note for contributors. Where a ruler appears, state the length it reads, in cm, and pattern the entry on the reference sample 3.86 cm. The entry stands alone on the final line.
20.5 cm
